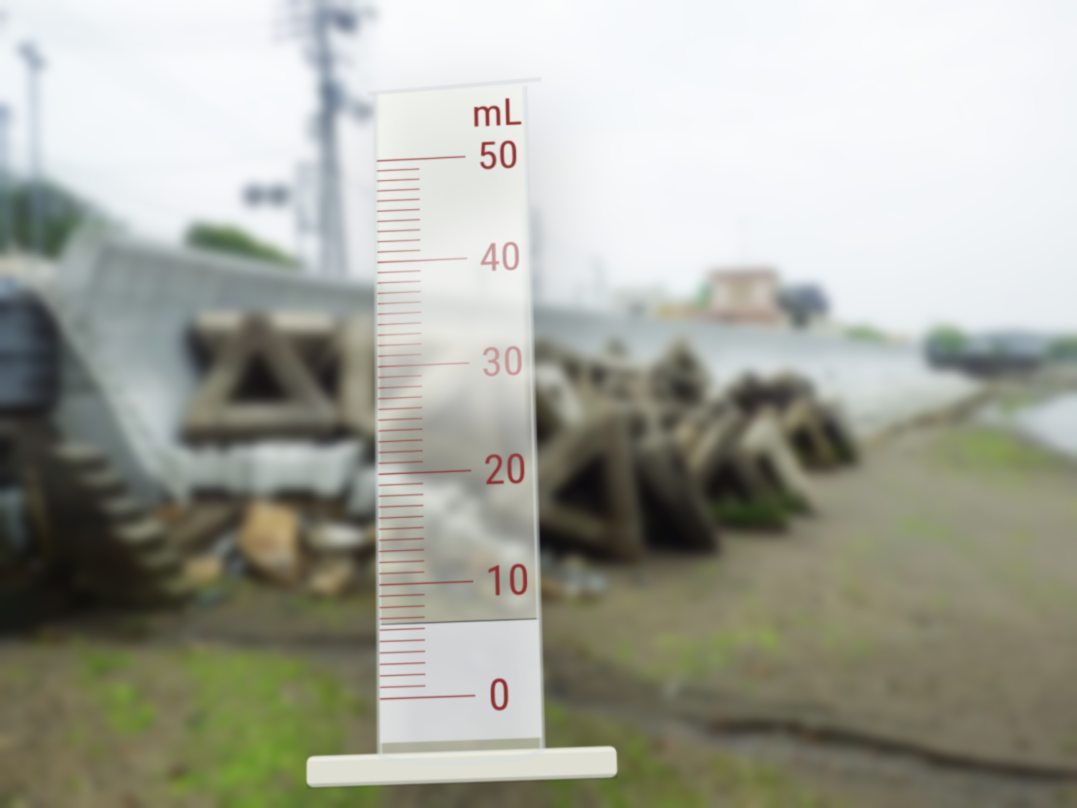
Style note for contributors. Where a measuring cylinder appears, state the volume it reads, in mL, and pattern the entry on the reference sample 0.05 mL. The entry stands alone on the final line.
6.5 mL
